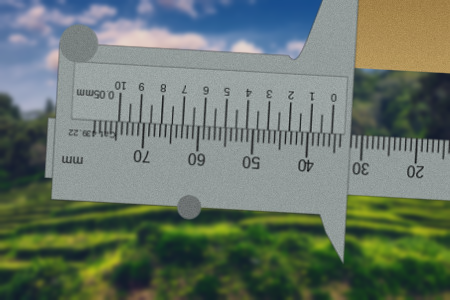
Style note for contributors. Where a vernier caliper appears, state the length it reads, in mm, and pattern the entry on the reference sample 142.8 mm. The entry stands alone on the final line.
35.6 mm
